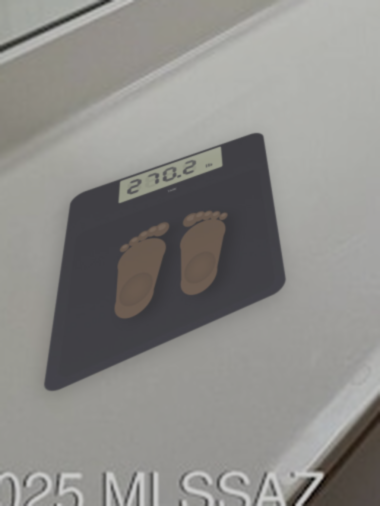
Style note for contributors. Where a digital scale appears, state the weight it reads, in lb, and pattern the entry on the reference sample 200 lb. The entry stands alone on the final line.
270.2 lb
